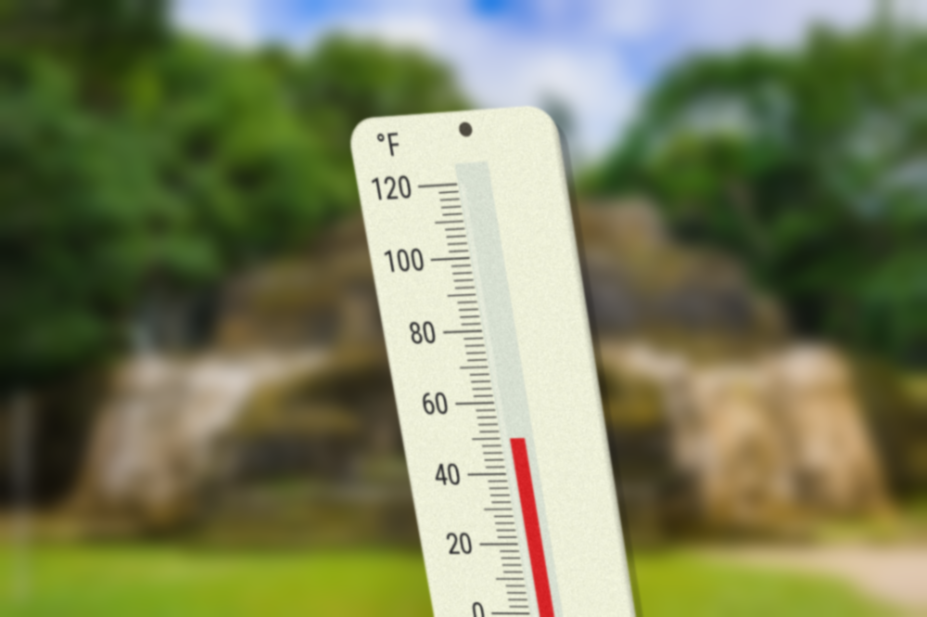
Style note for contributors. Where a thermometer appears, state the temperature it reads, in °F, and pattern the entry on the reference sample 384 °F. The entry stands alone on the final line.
50 °F
